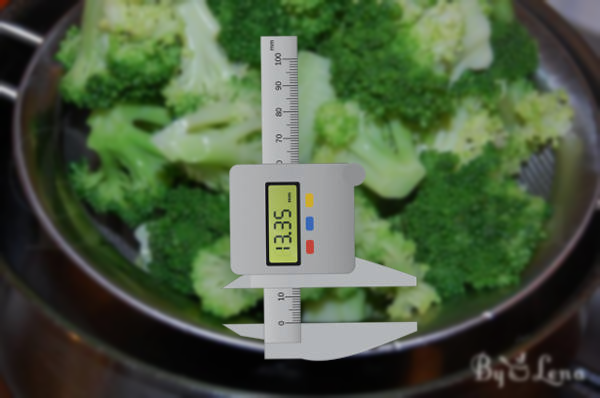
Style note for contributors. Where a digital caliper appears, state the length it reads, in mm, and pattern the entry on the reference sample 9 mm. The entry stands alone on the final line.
13.35 mm
